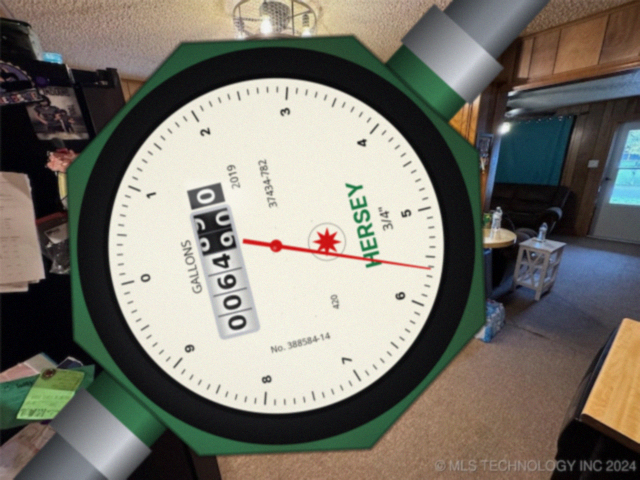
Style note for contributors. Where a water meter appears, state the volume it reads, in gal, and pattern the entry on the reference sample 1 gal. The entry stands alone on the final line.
64895.6 gal
